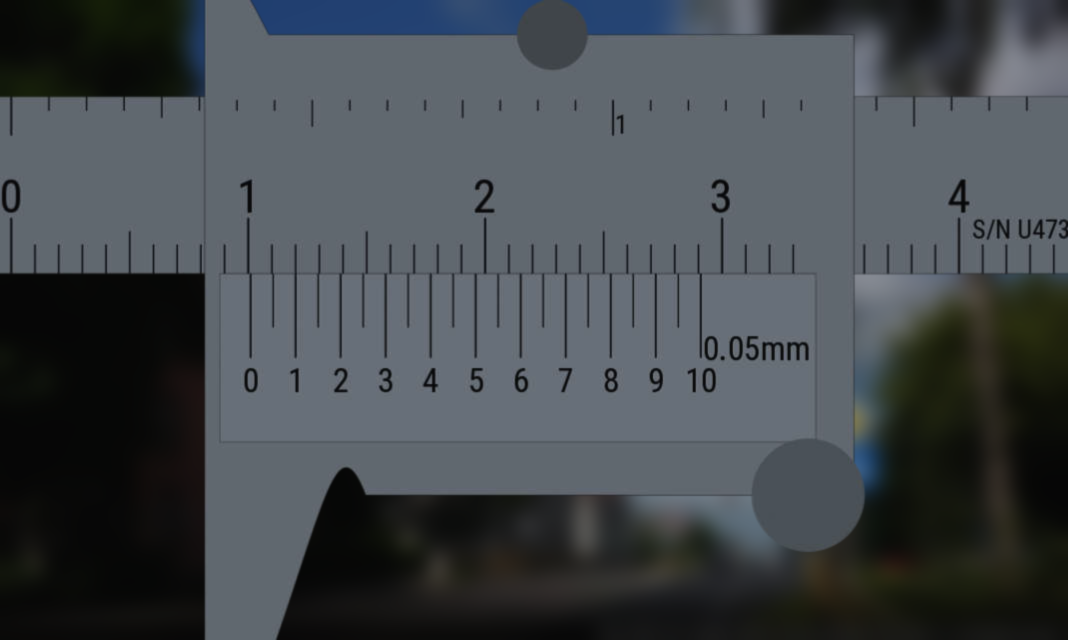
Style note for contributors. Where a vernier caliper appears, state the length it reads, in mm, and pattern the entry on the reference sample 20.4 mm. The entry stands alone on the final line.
10.1 mm
